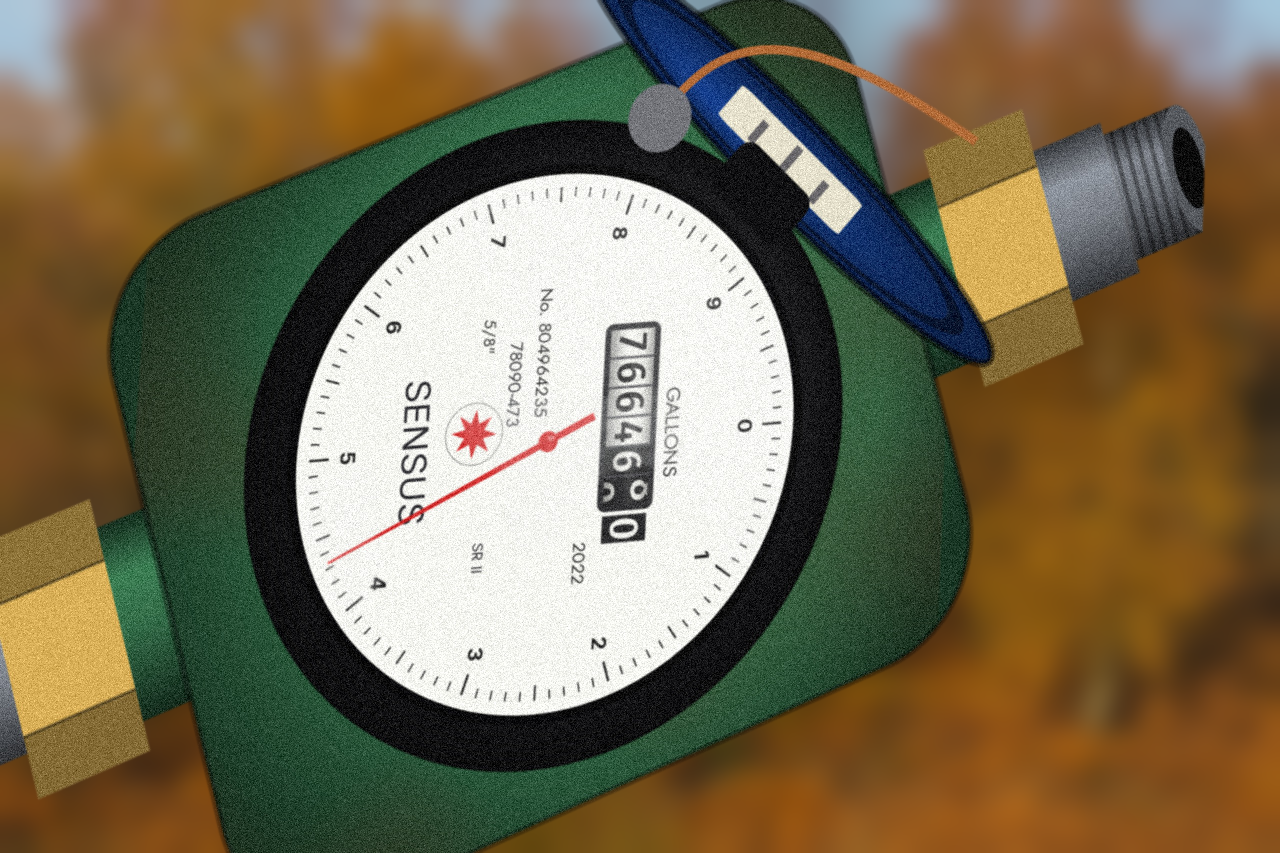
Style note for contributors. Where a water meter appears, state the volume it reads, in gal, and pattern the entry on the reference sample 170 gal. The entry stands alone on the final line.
7664684.3 gal
